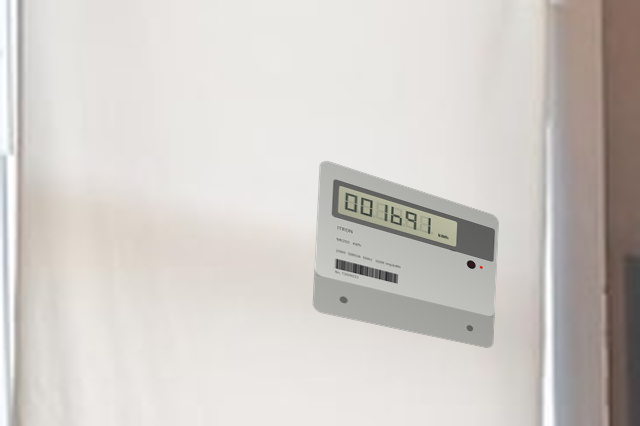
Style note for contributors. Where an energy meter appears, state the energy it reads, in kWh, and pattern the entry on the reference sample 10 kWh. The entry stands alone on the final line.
1691 kWh
